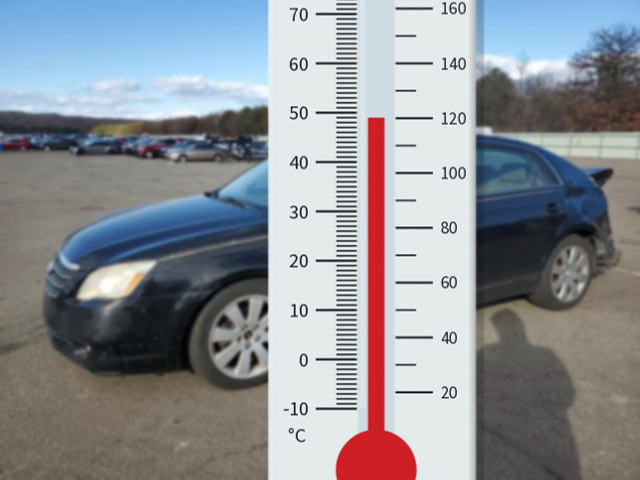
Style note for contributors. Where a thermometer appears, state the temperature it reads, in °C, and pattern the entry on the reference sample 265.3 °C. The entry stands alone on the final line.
49 °C
